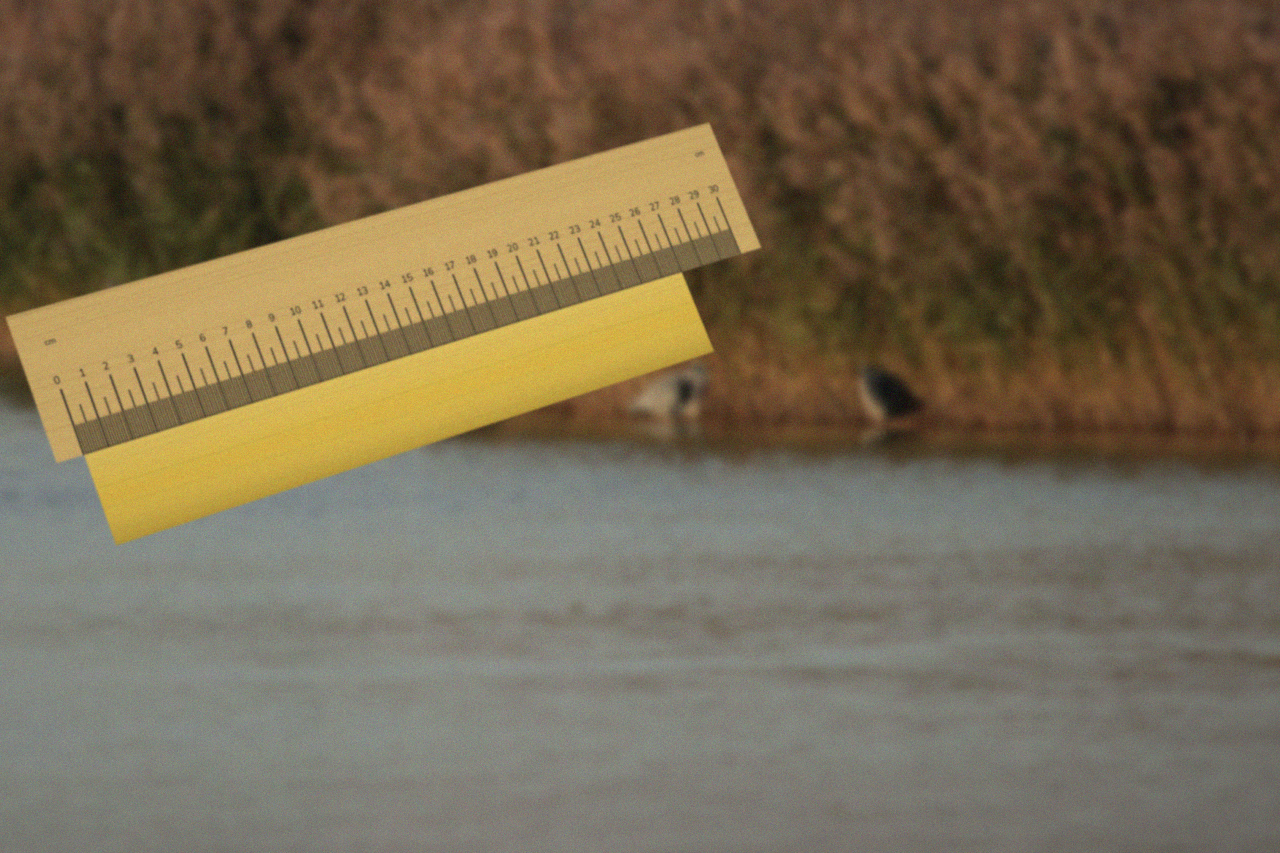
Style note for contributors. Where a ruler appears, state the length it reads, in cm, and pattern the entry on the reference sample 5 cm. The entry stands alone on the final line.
27 cm
